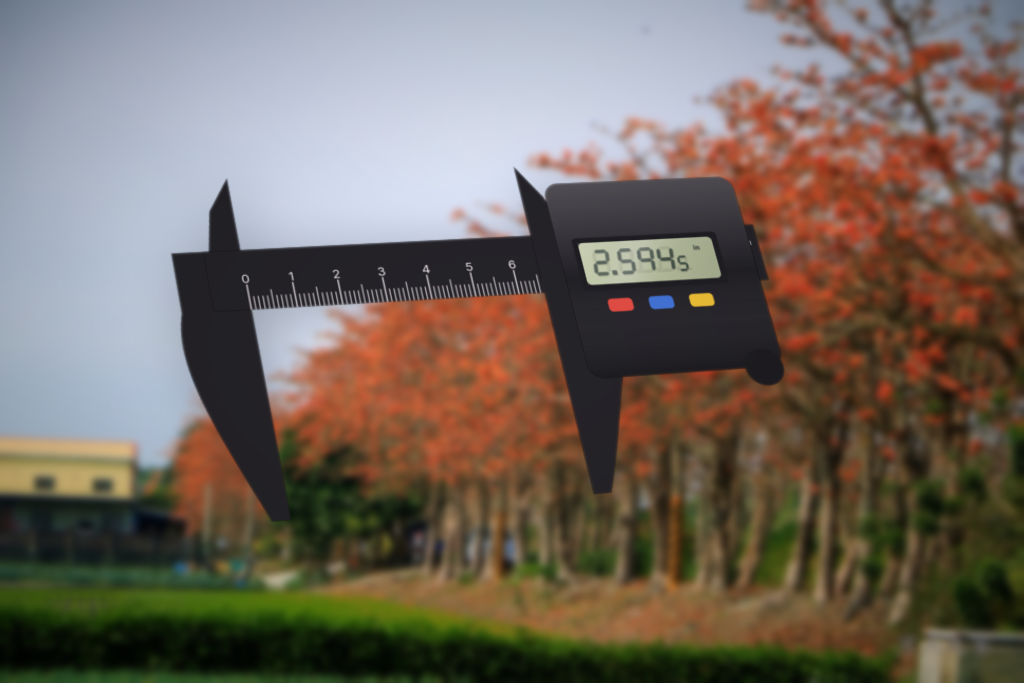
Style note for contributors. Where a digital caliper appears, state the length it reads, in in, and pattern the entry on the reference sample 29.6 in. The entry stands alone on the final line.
2.5945 in
